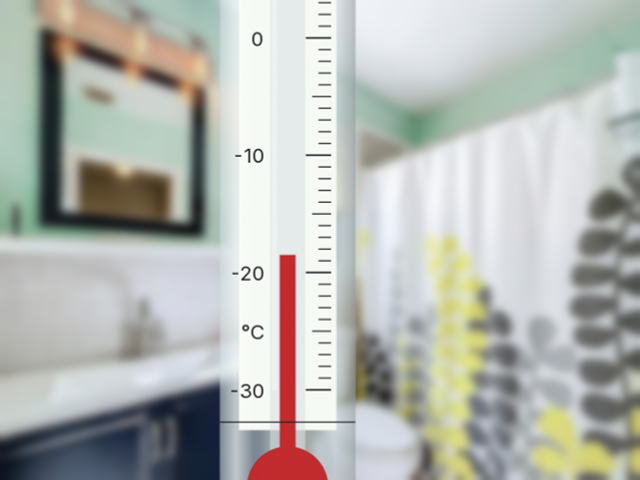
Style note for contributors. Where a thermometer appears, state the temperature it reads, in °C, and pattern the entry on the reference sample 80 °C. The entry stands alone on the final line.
-18.5 °C
